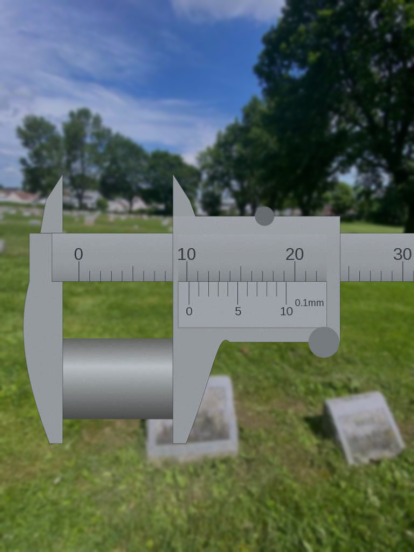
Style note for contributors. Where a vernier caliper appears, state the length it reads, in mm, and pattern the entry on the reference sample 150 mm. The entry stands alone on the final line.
10.2 mm
